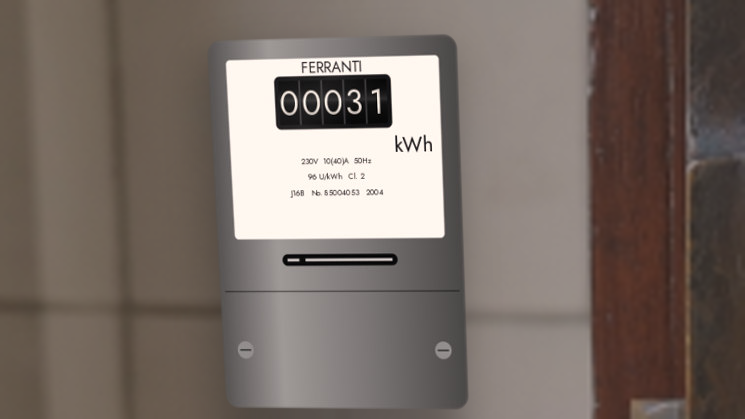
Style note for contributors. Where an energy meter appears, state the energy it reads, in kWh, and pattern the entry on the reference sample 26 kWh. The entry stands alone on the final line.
31 kWh
